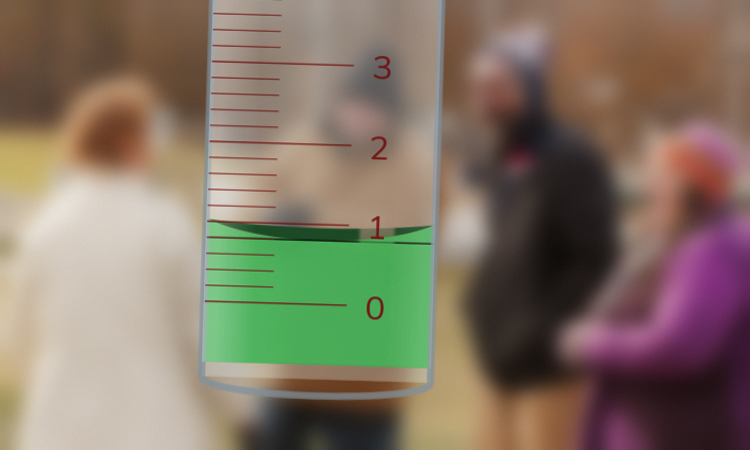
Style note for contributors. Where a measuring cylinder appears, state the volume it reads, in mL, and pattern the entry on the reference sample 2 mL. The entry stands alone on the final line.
0.8 mL
